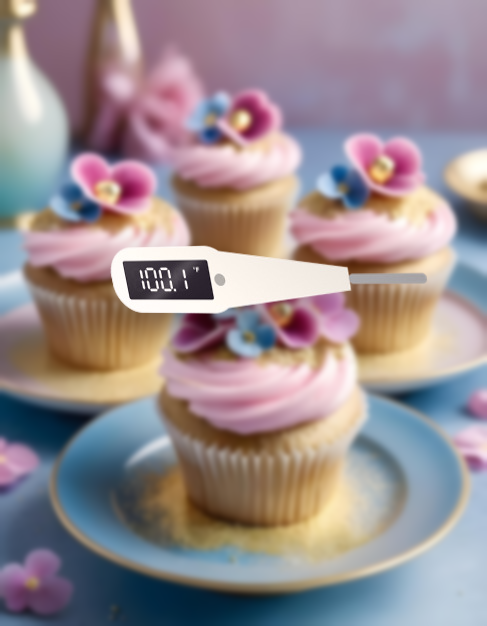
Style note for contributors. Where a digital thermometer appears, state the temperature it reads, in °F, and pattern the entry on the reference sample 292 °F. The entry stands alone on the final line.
100.1 °F
